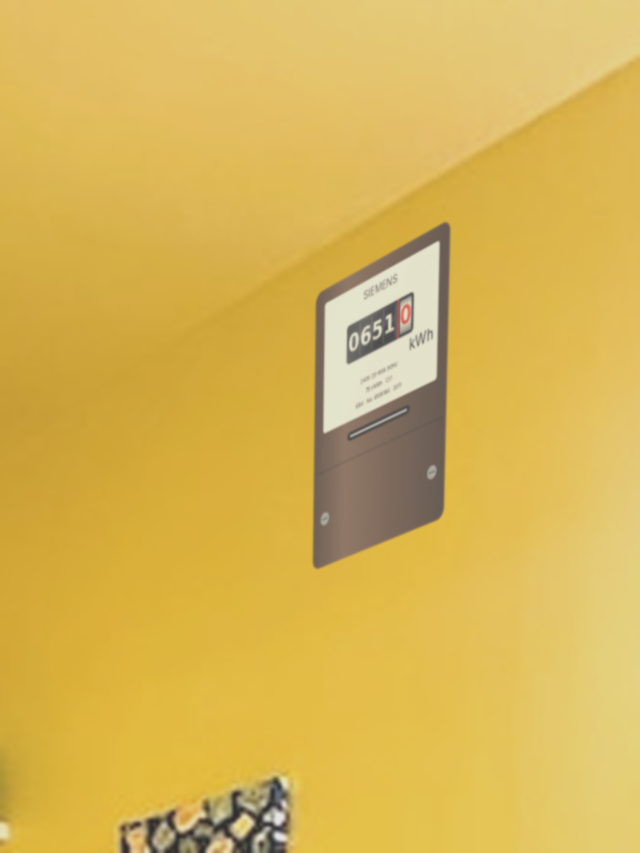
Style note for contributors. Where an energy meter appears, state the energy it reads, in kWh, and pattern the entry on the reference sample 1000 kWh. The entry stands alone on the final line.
651.0 kWh
